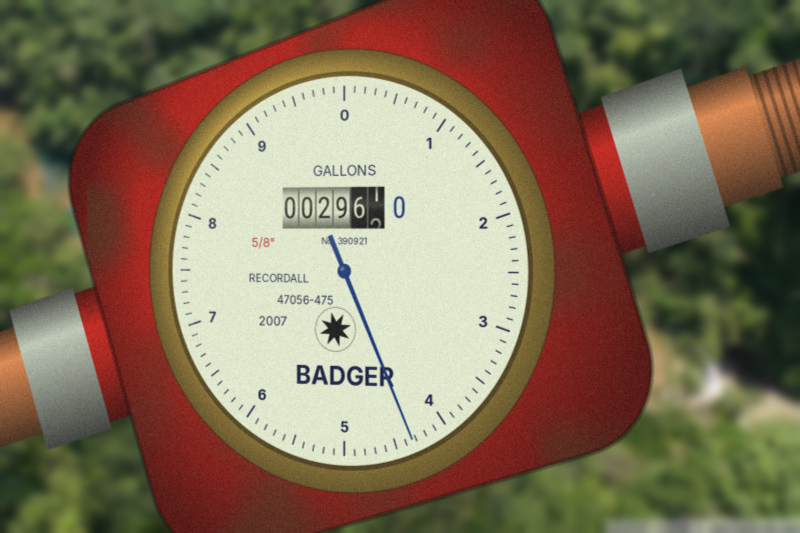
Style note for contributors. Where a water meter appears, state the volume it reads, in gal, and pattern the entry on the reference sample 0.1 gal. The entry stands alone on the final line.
29614.3 gal
